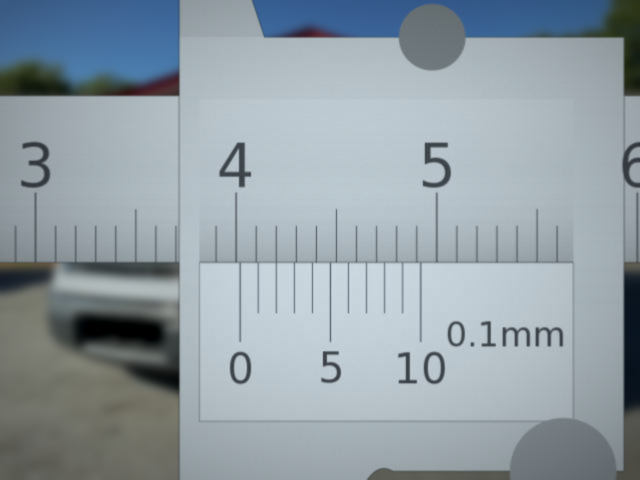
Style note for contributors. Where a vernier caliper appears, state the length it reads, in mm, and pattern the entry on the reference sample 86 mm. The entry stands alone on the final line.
40.2 mm
